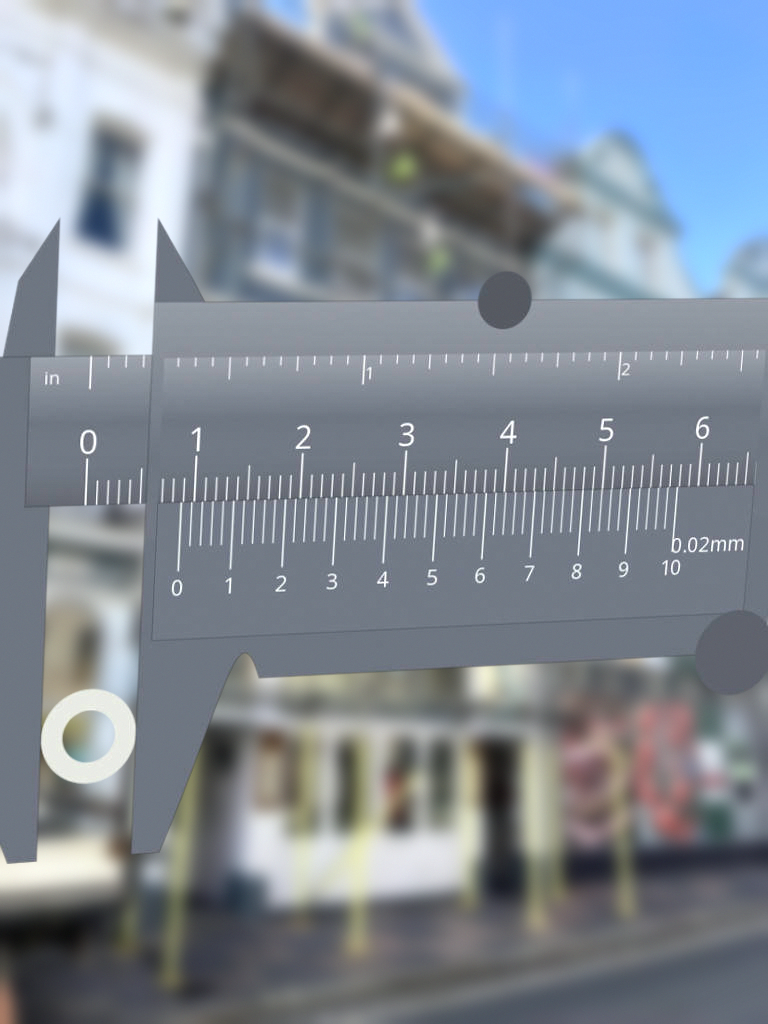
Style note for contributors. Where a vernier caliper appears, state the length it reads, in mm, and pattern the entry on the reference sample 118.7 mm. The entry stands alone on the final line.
8.8 mm
